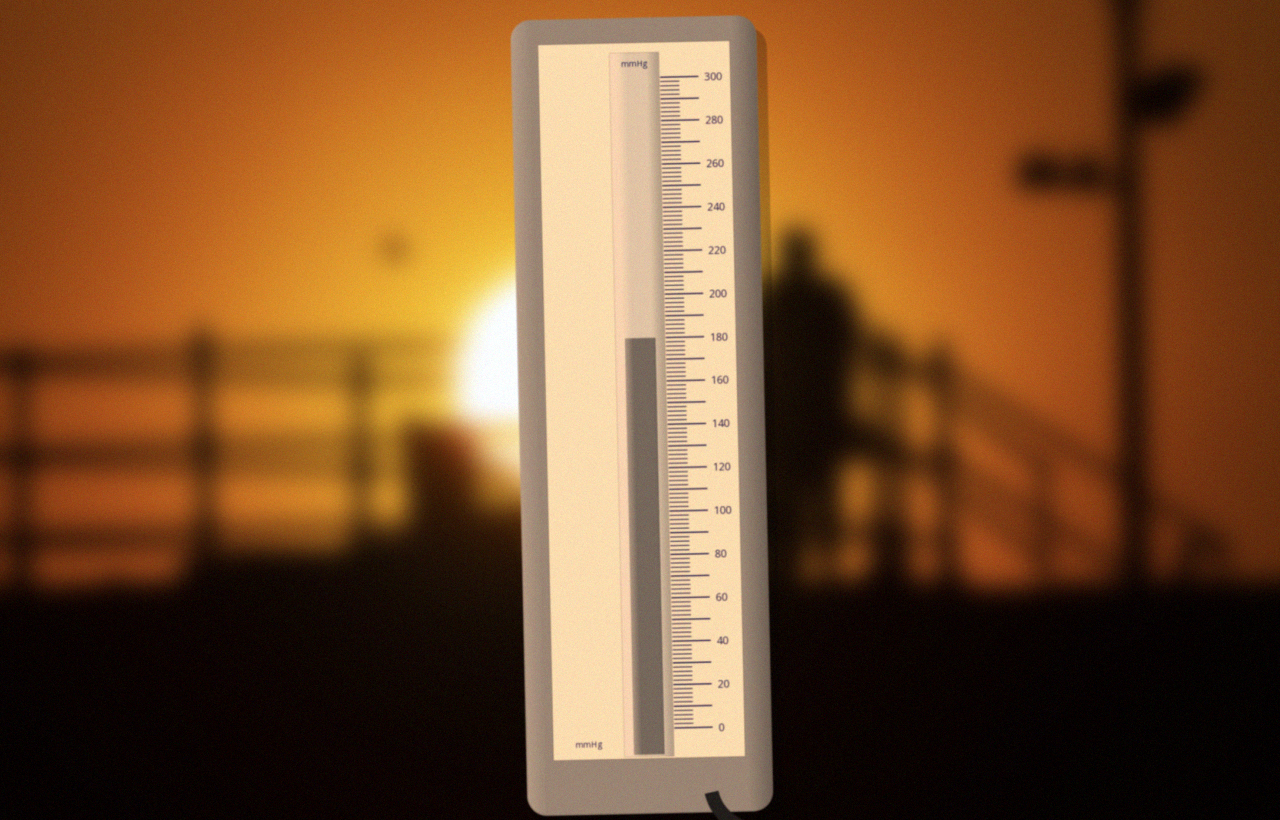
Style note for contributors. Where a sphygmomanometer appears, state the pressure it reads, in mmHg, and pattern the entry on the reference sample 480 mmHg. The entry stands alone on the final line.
180 mmHg
